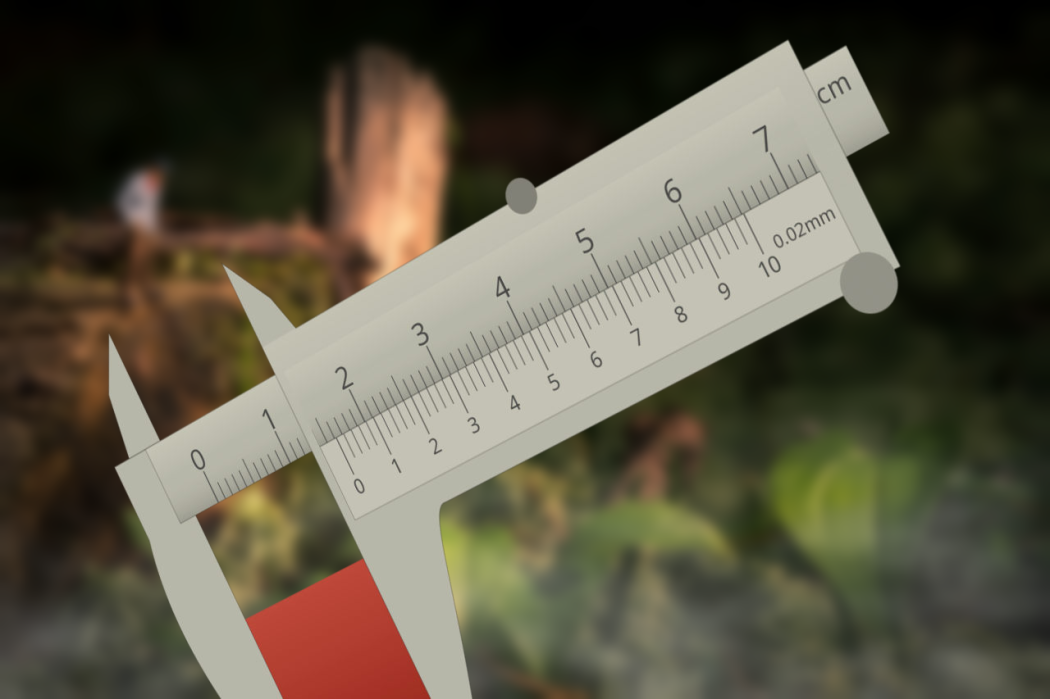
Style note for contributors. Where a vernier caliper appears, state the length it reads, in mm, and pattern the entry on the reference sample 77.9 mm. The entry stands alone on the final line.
16.2 mm
